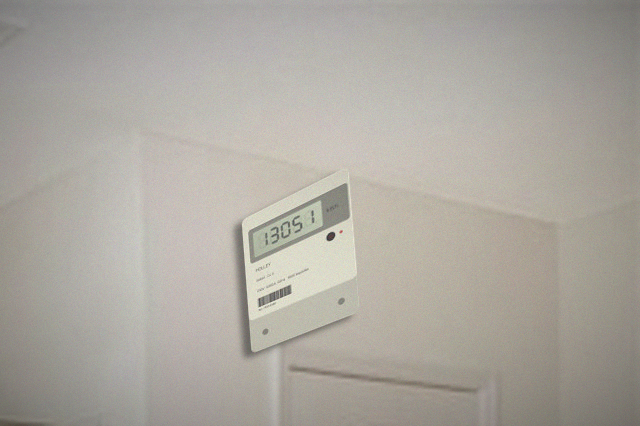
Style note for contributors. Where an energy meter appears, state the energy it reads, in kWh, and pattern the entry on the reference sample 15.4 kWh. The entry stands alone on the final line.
13051 kWh
